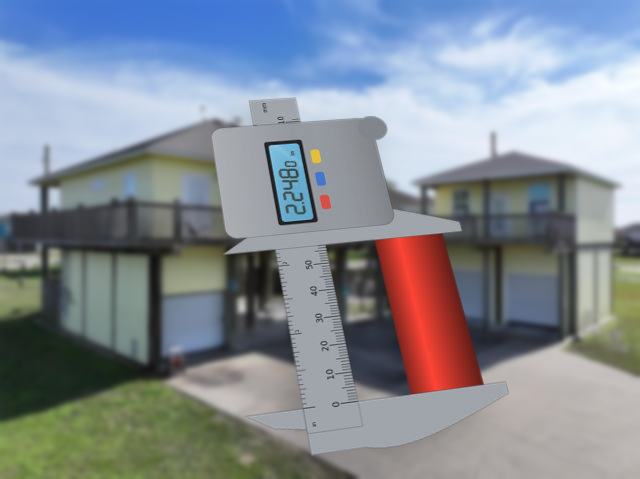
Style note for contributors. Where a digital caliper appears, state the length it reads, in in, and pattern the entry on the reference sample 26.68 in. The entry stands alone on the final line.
2.2480 in
